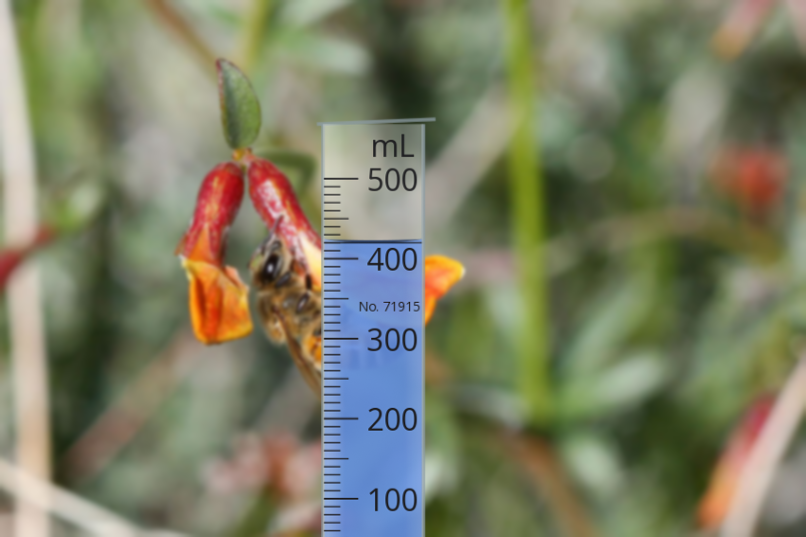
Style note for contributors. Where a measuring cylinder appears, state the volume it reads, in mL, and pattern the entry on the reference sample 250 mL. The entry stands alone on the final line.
420 mL
